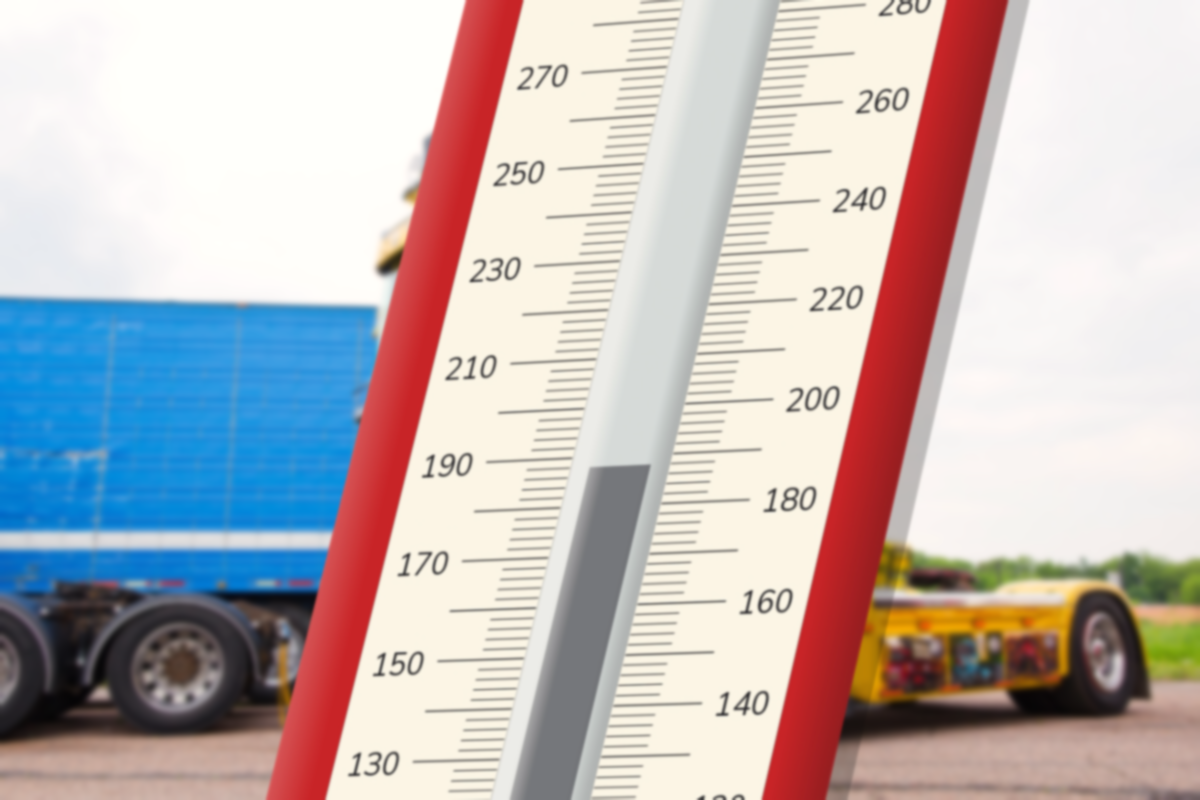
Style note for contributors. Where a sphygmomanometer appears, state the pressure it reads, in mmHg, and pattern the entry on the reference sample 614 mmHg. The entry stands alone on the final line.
188 mmHg
